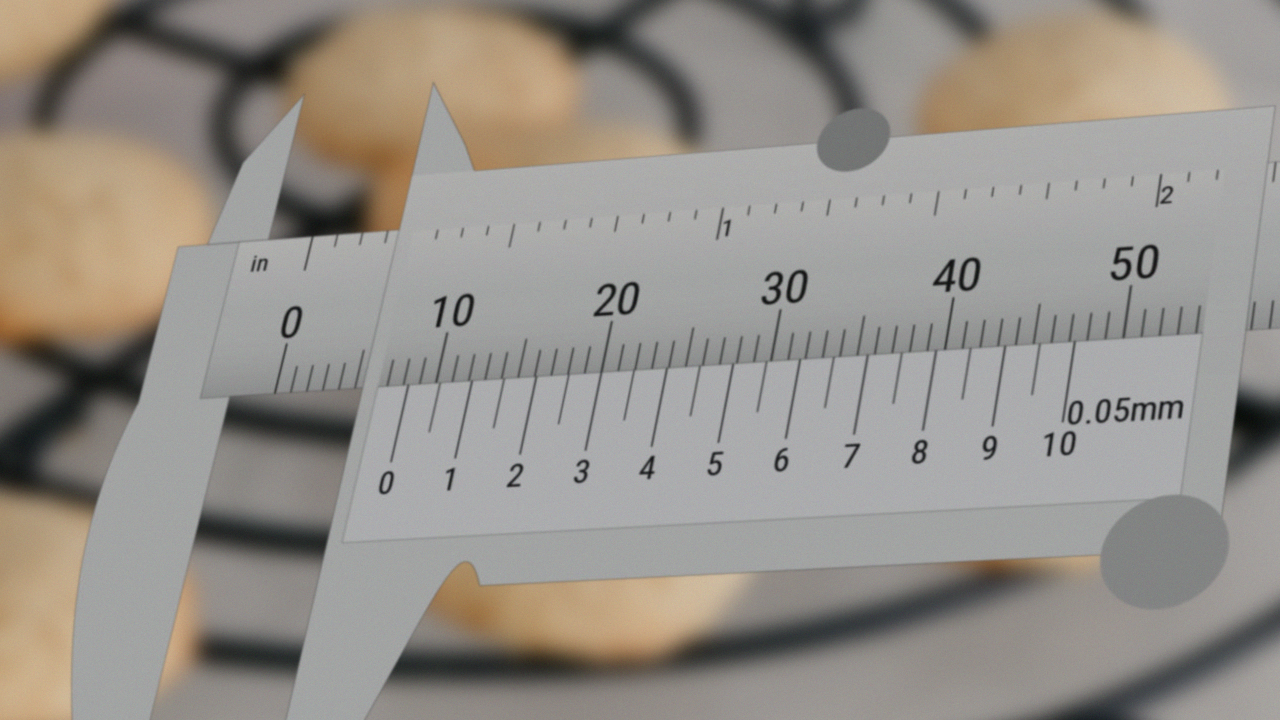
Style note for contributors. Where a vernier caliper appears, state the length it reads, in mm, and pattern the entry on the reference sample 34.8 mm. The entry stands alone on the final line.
8.3 mm
